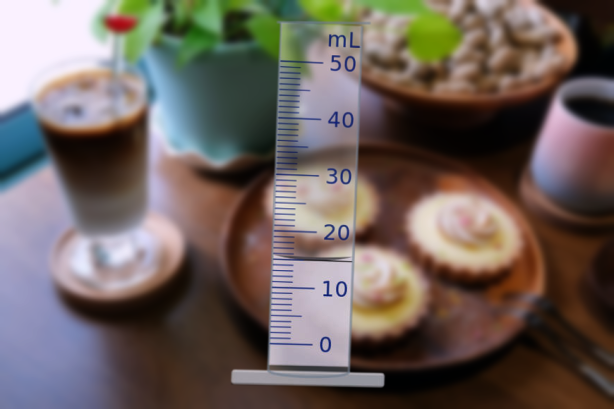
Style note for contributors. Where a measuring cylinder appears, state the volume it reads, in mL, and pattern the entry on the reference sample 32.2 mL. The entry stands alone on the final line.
15 mL
